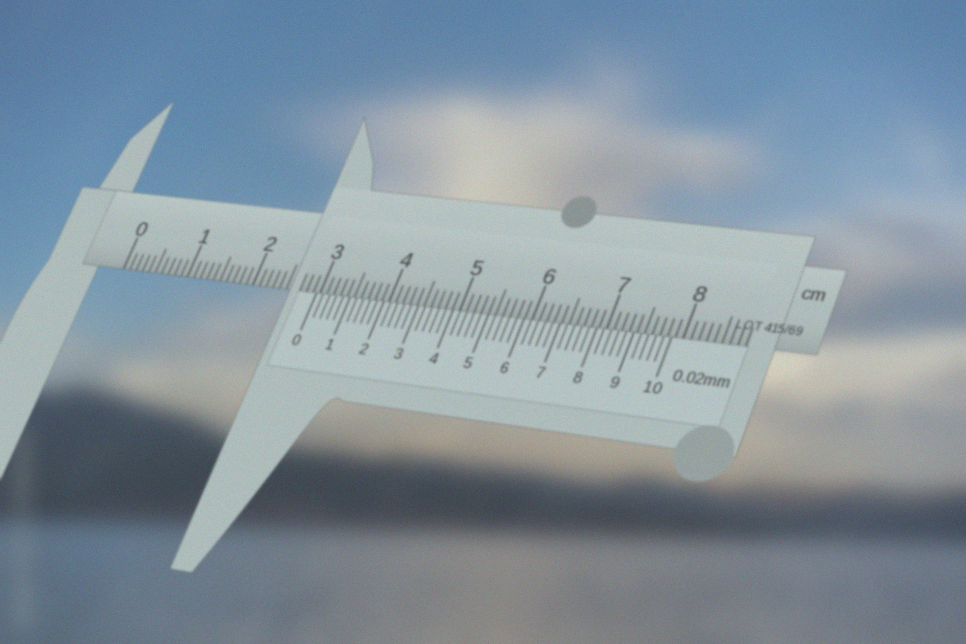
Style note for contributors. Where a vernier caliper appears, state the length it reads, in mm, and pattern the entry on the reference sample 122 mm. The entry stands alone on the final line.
29.5 mm
